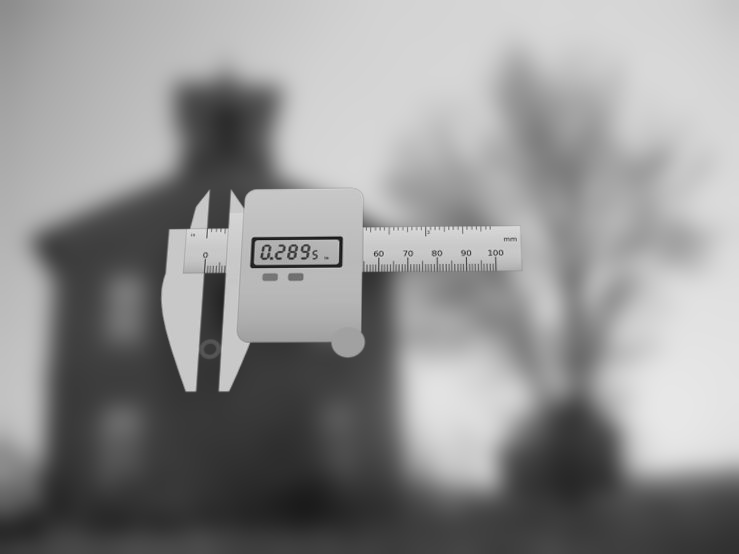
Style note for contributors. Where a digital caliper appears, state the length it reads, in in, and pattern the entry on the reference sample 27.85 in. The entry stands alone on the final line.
0.2895 in
